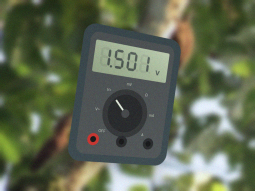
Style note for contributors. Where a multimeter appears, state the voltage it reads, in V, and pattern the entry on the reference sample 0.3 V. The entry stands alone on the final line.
1.501 V
